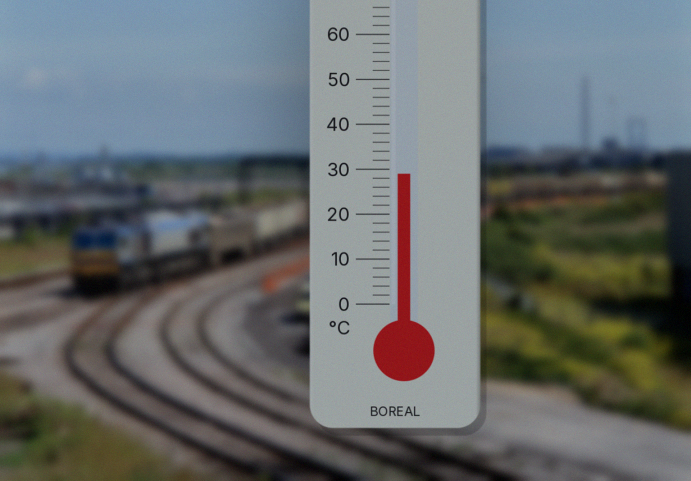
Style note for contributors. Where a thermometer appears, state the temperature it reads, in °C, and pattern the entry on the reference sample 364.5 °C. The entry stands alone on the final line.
29 °C
